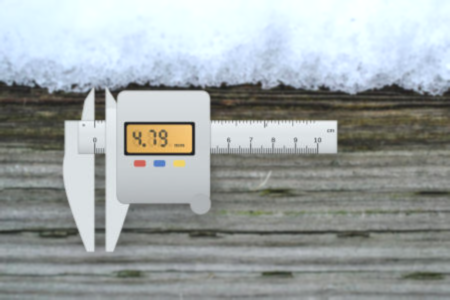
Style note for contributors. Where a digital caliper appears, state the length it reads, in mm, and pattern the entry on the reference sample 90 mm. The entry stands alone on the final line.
4.79 mm
